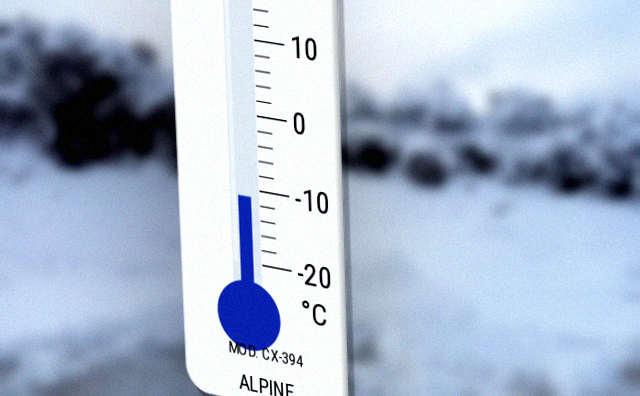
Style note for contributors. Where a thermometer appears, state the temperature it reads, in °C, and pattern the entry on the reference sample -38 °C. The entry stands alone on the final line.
-11 °C
